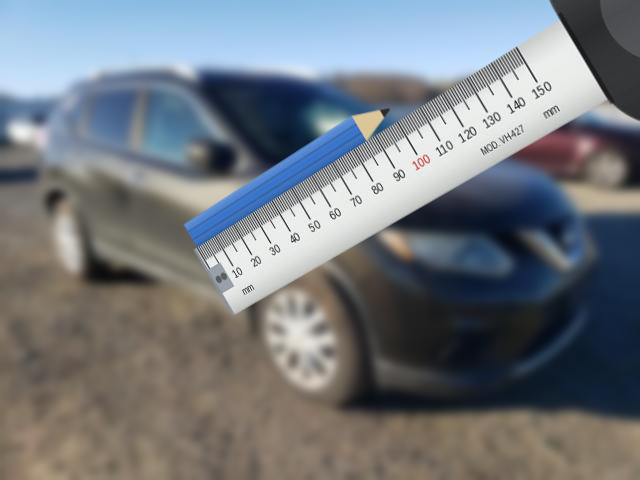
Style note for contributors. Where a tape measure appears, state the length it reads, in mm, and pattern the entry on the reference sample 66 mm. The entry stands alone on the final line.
100 mm
